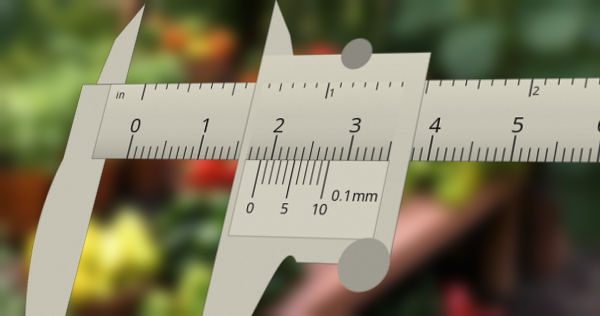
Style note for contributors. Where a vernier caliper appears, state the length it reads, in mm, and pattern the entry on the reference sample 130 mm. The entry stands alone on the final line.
18.6 mm
